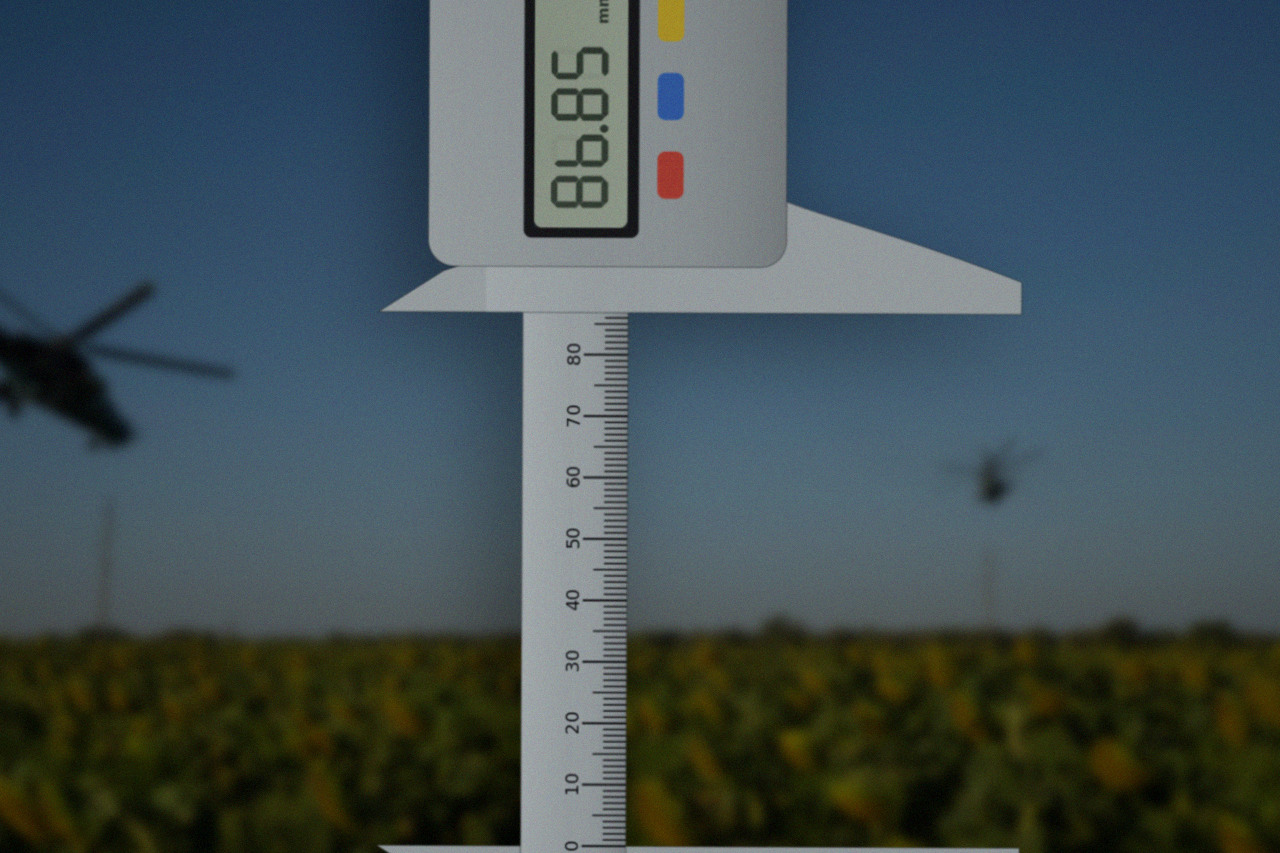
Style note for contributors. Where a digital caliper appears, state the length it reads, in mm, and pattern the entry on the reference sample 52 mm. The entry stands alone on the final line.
86.85 mm
